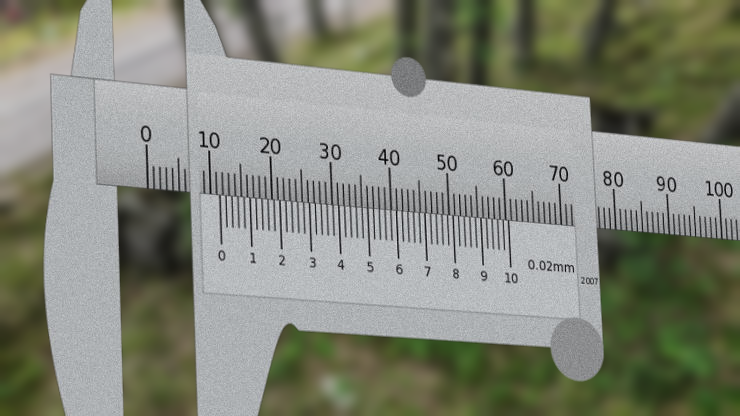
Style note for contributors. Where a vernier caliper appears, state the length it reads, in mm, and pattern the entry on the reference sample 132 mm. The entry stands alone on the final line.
11.5 mm
